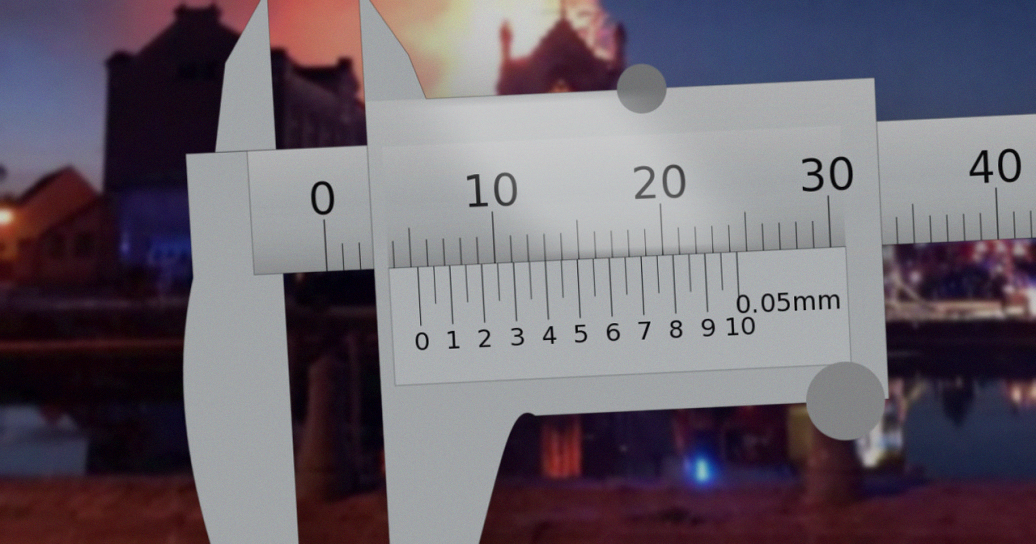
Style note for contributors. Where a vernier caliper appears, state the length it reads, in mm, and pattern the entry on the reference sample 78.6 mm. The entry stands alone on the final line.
5.4 mm
